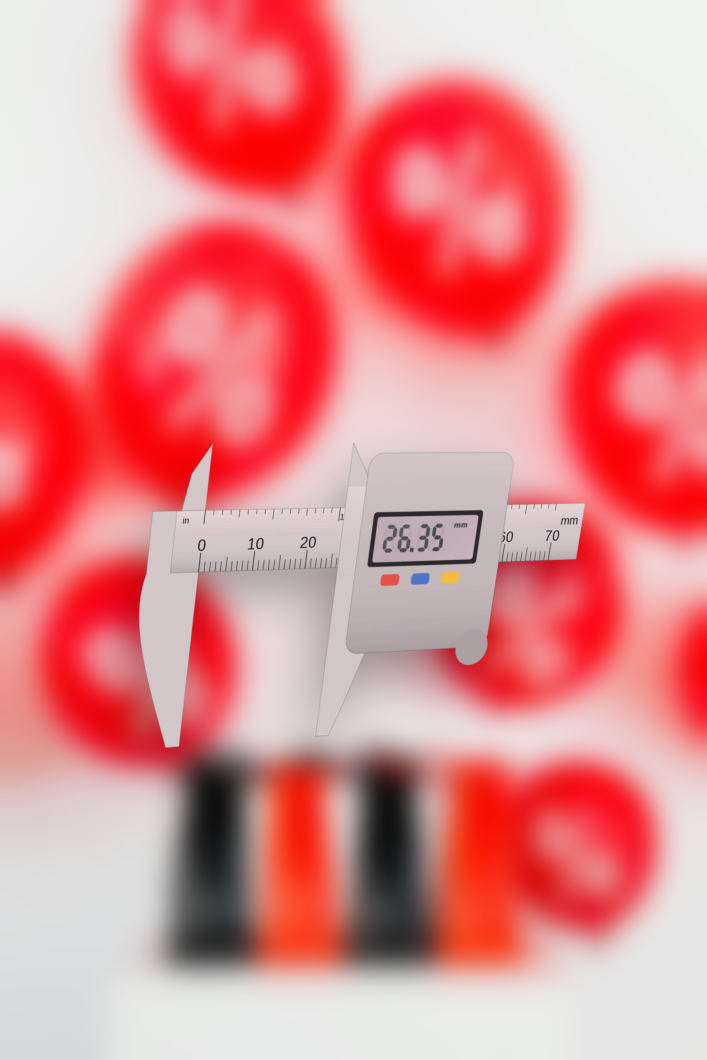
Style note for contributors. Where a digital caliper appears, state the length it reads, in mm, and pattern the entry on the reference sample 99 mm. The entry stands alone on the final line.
26.35 mm
